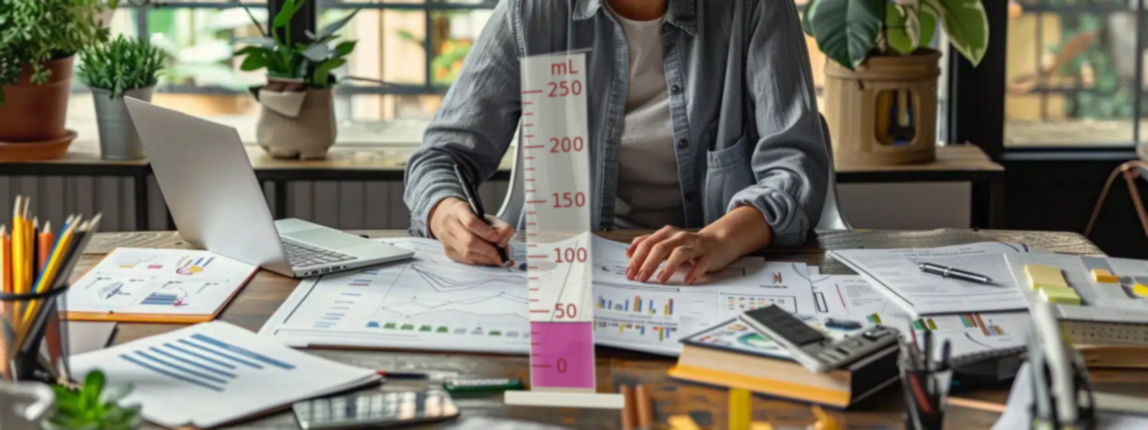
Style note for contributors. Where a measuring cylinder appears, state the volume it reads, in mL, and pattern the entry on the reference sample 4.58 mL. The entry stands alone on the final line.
40 mL
